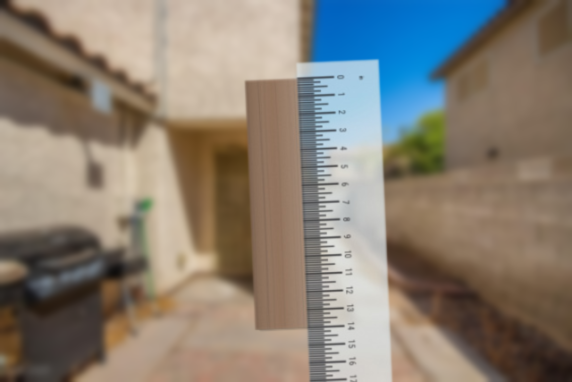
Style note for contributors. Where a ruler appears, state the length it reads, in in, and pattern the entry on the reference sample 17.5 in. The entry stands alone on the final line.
14 in
